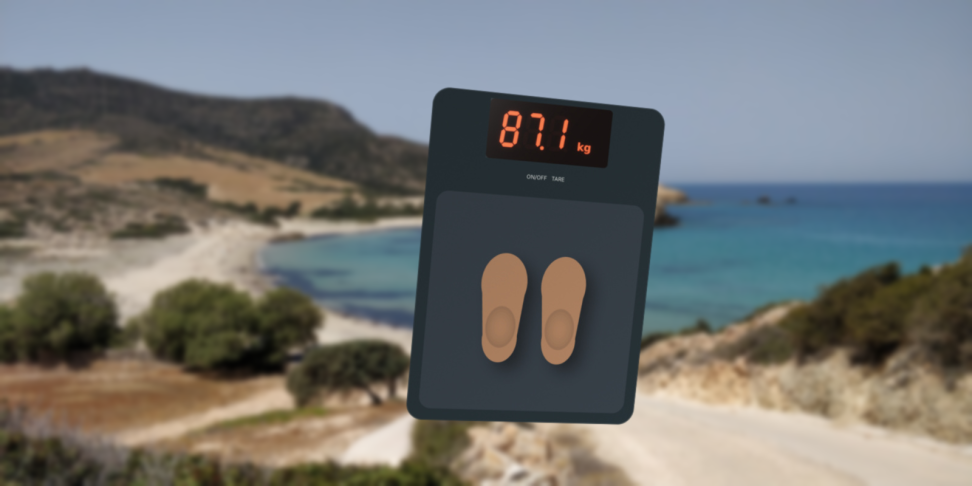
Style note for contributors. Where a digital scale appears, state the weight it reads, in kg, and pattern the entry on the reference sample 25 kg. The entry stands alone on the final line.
87.1 kg
